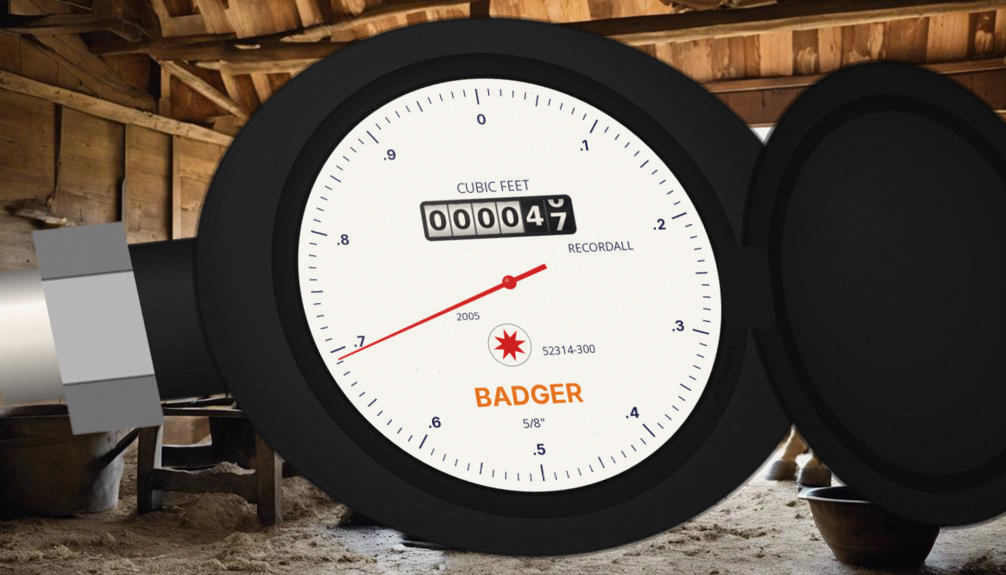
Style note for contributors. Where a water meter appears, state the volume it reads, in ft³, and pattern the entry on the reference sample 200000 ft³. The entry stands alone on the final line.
46.69 ft³
